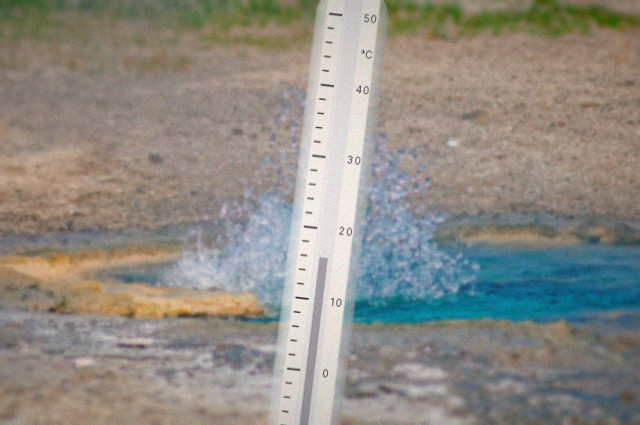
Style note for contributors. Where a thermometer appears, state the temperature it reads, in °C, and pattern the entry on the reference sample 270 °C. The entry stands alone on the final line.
16 °C
